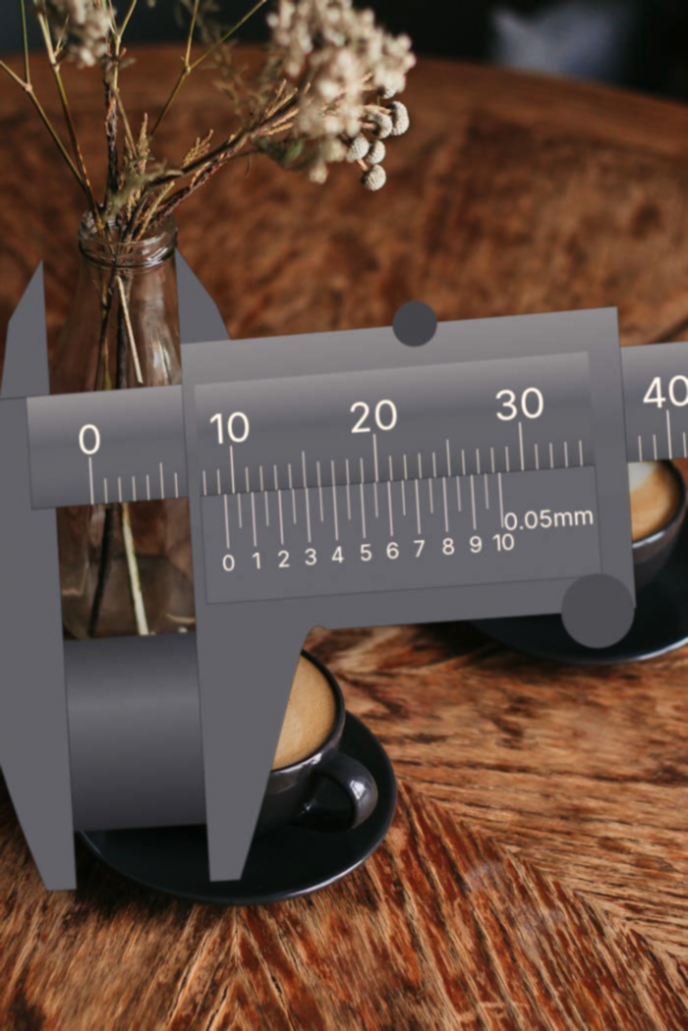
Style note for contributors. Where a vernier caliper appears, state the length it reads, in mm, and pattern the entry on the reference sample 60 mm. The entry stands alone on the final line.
9.4 mm
